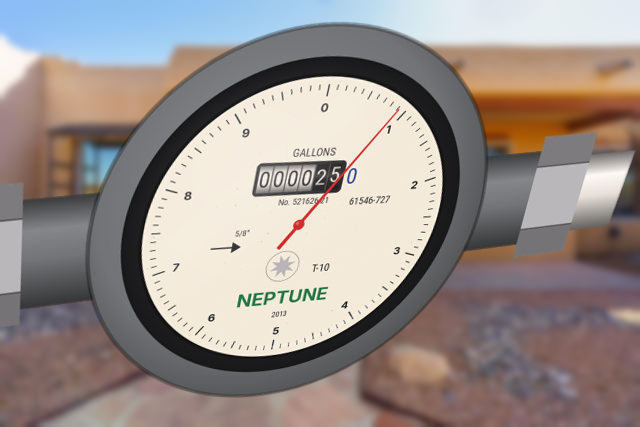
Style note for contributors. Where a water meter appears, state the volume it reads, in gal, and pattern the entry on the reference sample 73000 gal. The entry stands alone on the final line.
250.9 gal
